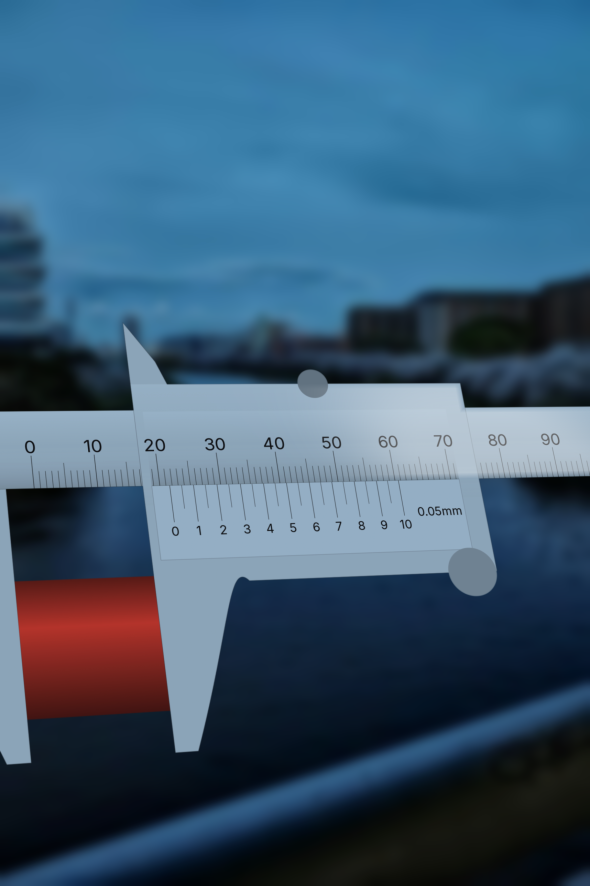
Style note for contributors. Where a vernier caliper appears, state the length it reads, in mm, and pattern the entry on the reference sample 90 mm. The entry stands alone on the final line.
21.6 mm
